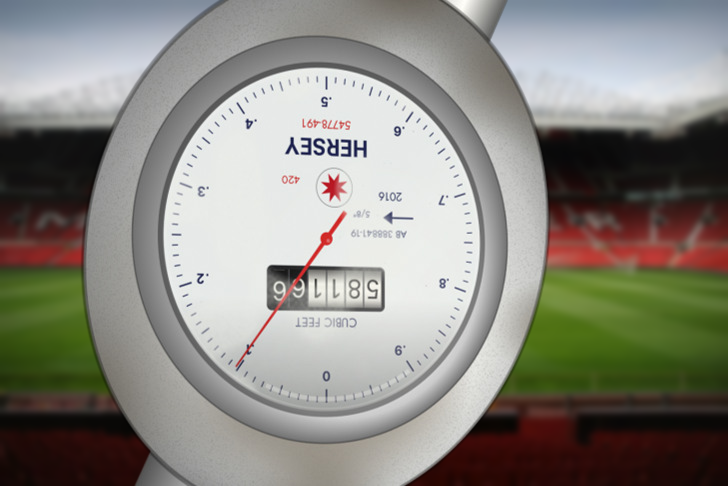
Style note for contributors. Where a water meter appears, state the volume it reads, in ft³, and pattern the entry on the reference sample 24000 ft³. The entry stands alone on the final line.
581166.10 ft³
